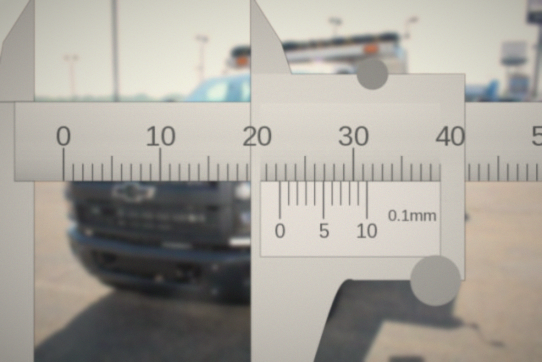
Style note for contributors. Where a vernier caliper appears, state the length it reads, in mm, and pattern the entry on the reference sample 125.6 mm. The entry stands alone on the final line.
22.4 mm
